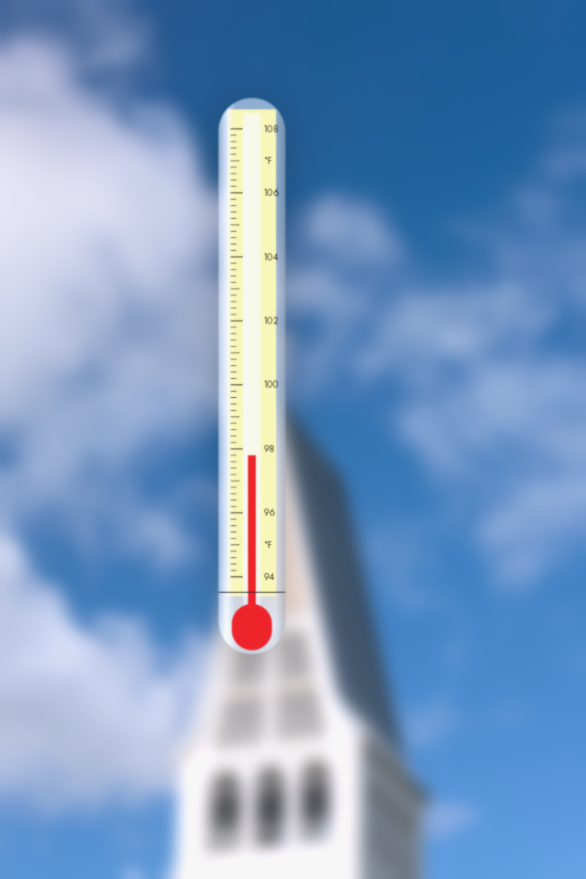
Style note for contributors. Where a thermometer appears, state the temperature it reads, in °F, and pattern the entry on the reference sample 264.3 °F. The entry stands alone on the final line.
97.8 °F
